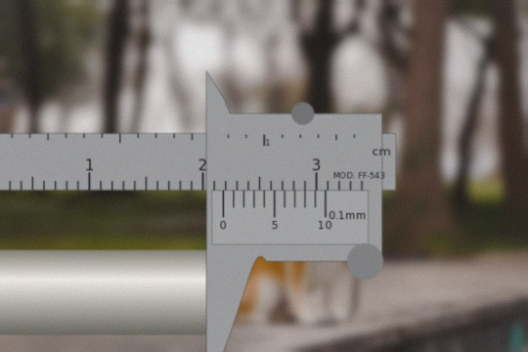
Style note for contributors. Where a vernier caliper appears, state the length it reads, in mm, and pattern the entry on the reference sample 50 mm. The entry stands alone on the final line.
21.8 mm
